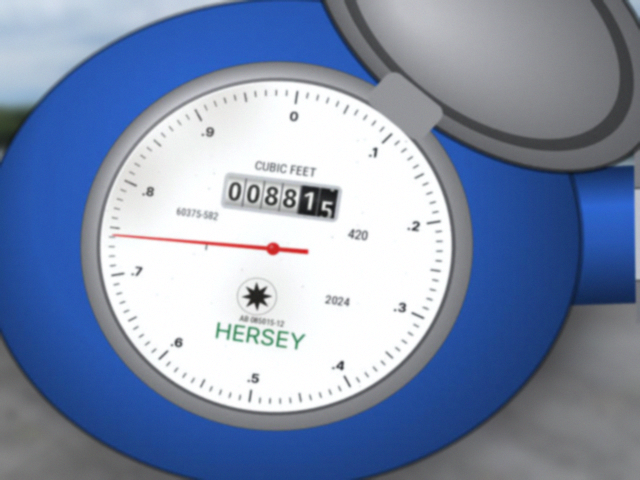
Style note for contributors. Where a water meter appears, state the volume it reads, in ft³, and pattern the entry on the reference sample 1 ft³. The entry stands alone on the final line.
8814.74 ft³
